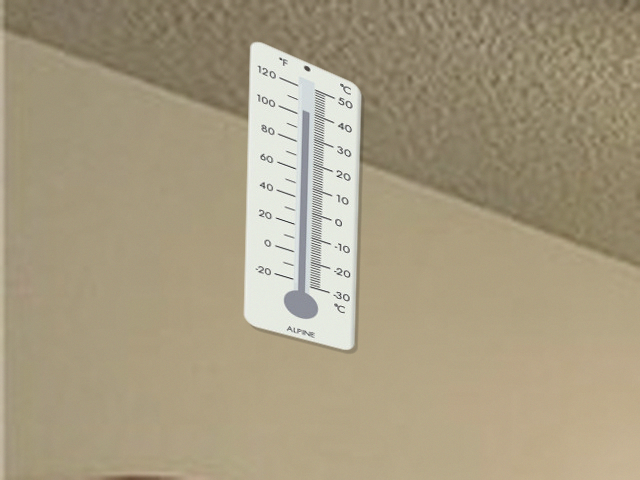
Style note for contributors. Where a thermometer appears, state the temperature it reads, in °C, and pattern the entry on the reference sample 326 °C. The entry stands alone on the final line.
40 °C
